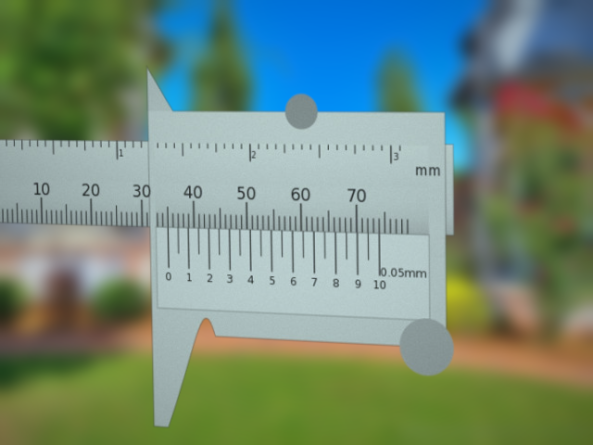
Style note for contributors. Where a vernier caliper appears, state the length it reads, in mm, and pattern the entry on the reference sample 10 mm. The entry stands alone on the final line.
35.0 mm
